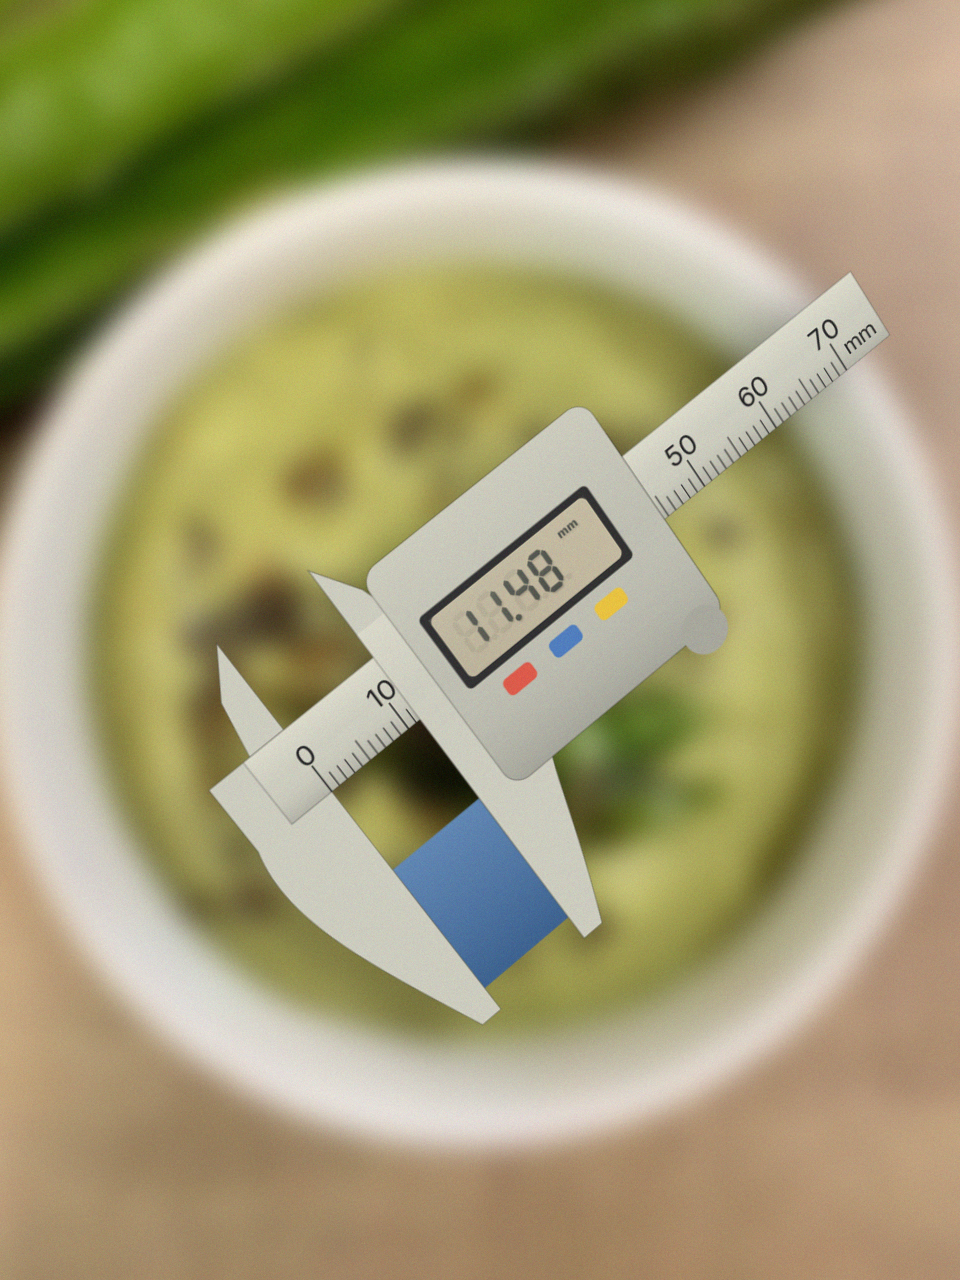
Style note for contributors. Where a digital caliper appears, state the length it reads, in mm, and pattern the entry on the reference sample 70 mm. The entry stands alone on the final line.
11.48 mm
